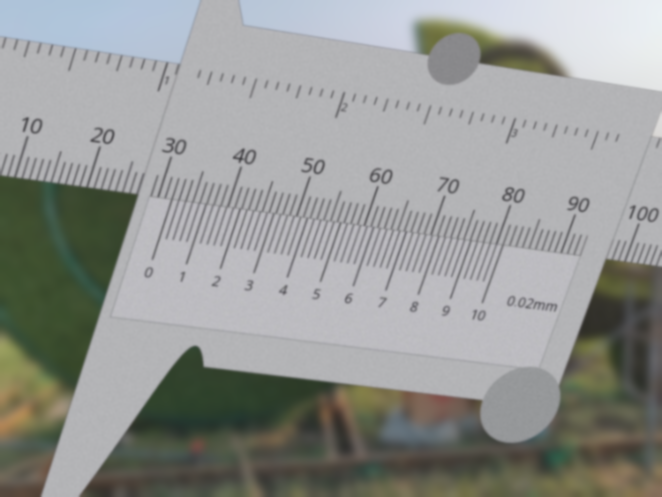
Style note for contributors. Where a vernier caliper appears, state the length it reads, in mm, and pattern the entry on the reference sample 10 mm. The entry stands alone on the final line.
32.0 mm
